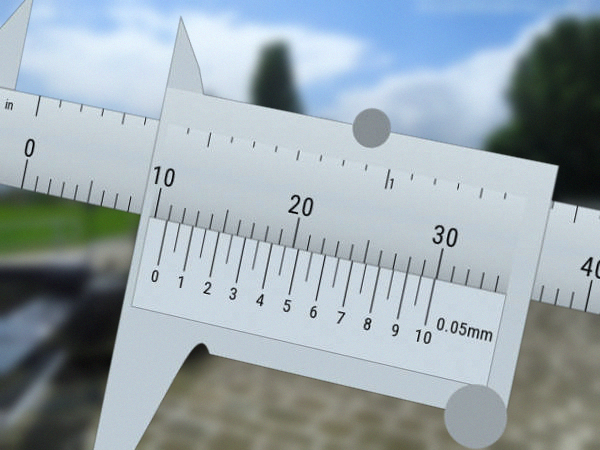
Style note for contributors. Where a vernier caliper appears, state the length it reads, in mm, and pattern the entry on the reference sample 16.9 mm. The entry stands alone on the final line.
10.9 mm
